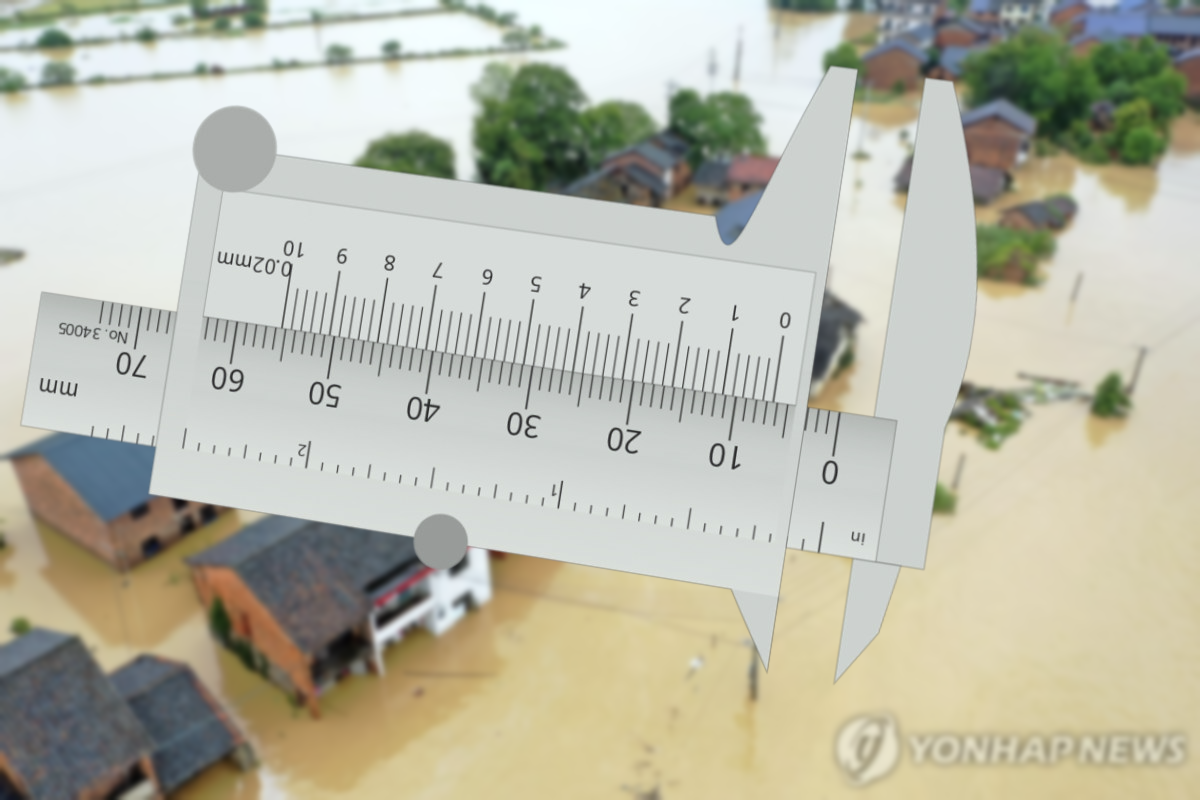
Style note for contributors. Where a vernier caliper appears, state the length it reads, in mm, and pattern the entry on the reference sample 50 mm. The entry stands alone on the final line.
6.4 mm
